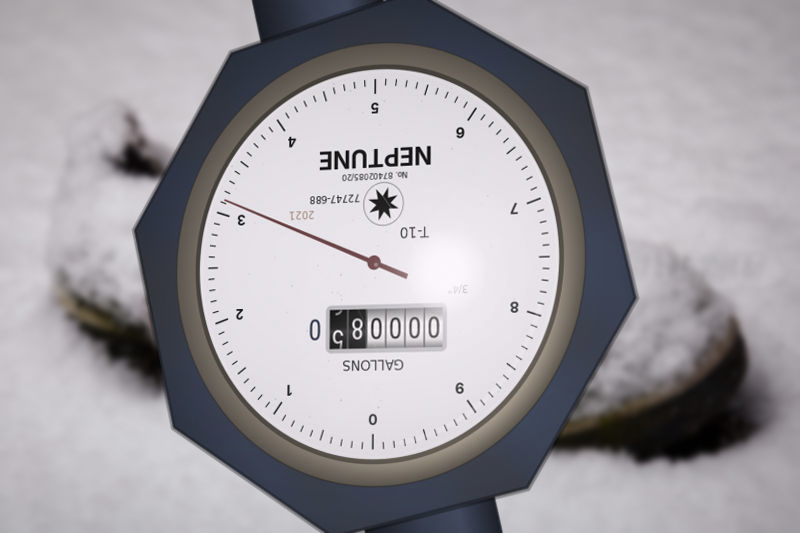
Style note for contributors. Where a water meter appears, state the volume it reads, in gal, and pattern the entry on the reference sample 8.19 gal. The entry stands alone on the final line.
853.1 gal
